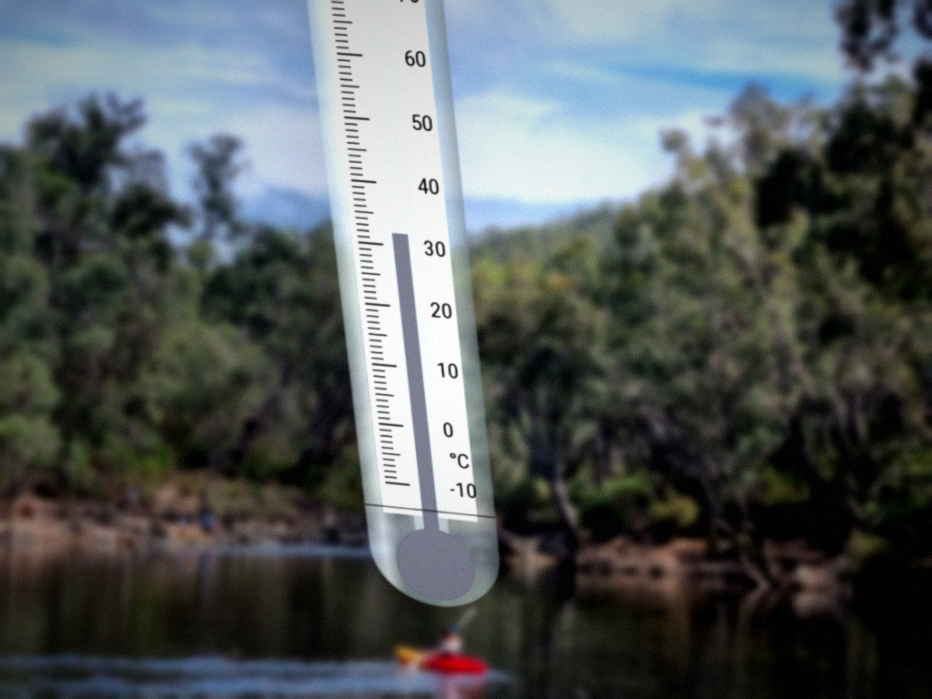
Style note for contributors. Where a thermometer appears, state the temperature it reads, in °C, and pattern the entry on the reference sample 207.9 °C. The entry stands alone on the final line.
32 °C
